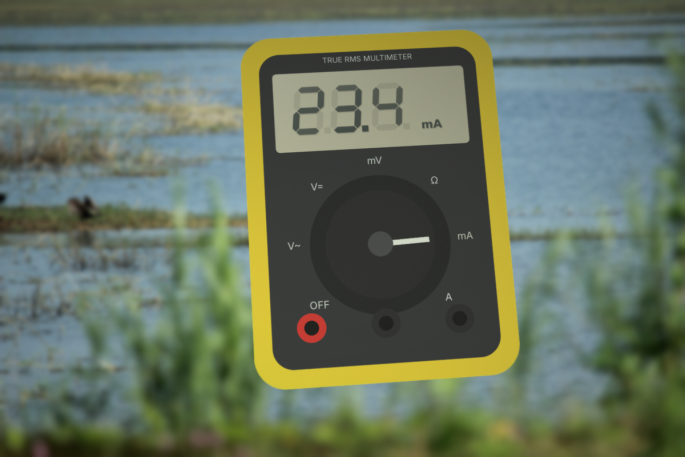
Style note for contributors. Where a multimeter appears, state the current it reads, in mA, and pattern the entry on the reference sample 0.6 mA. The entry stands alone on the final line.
23.4 mA
